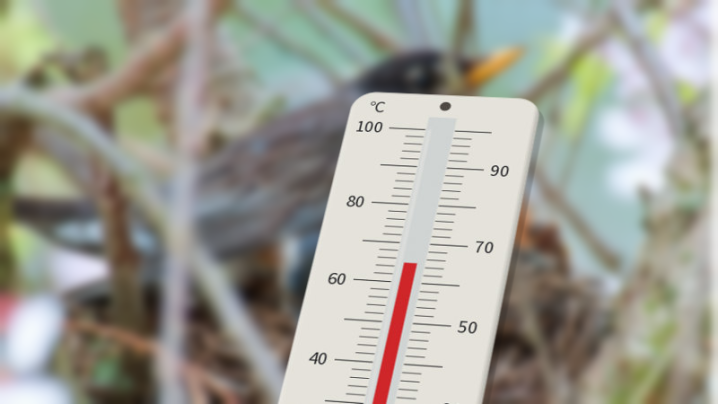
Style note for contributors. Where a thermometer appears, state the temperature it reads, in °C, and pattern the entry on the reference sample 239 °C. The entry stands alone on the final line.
65 °C
